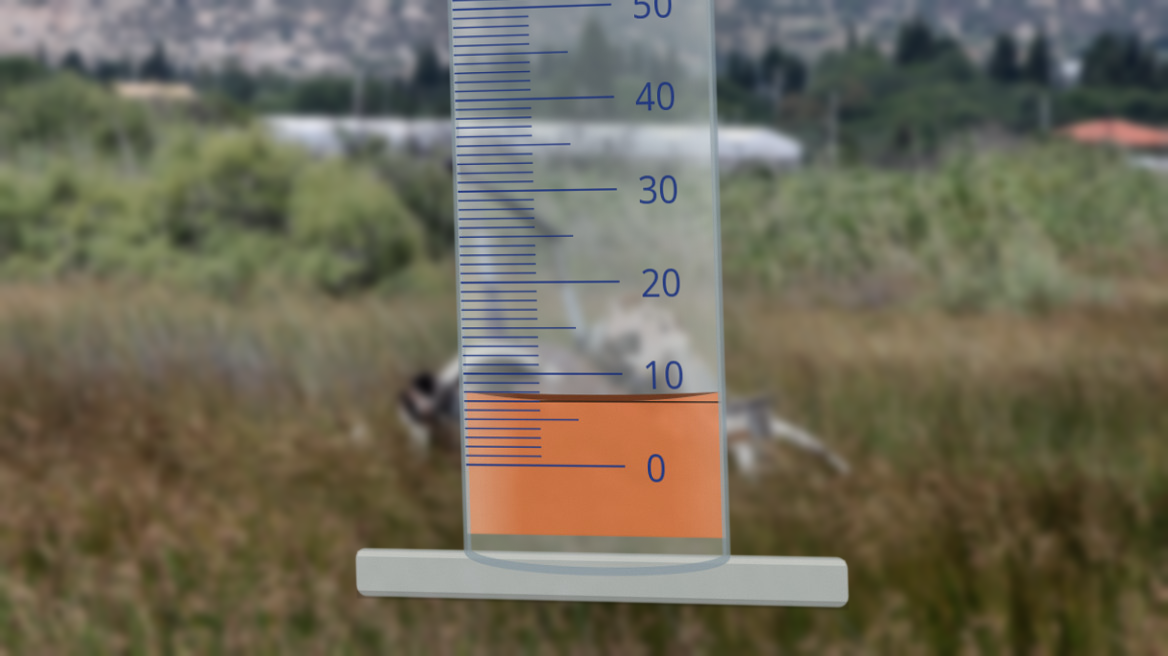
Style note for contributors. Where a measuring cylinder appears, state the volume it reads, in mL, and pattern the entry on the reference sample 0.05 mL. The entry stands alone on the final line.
7 mL
